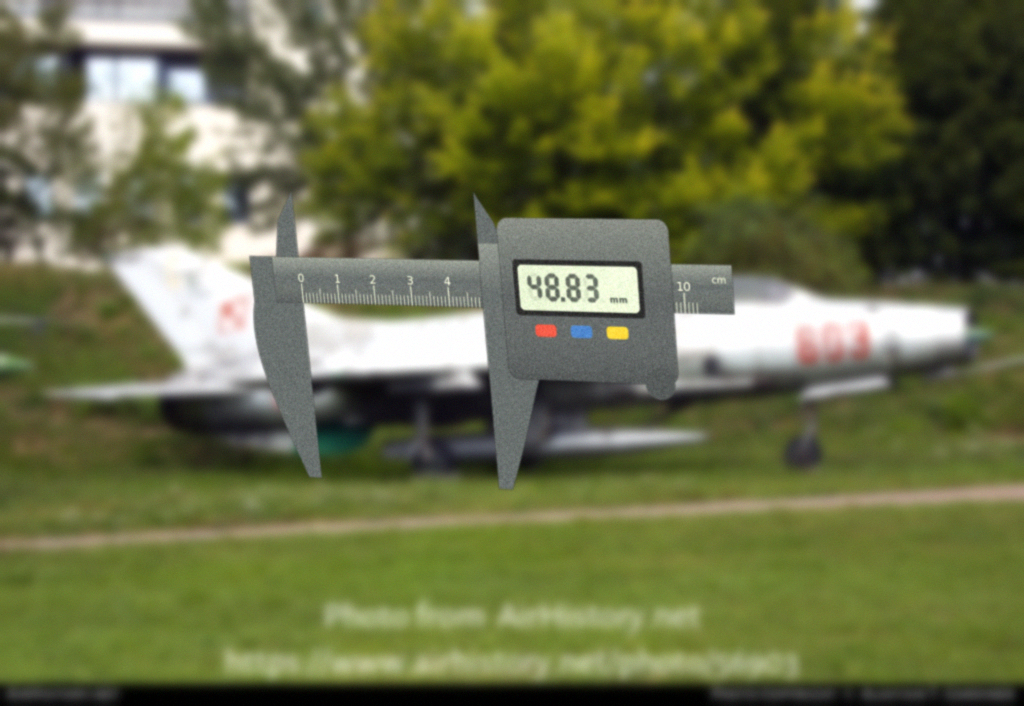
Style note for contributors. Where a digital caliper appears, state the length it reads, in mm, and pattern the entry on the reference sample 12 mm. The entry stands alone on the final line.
48.83 mm
